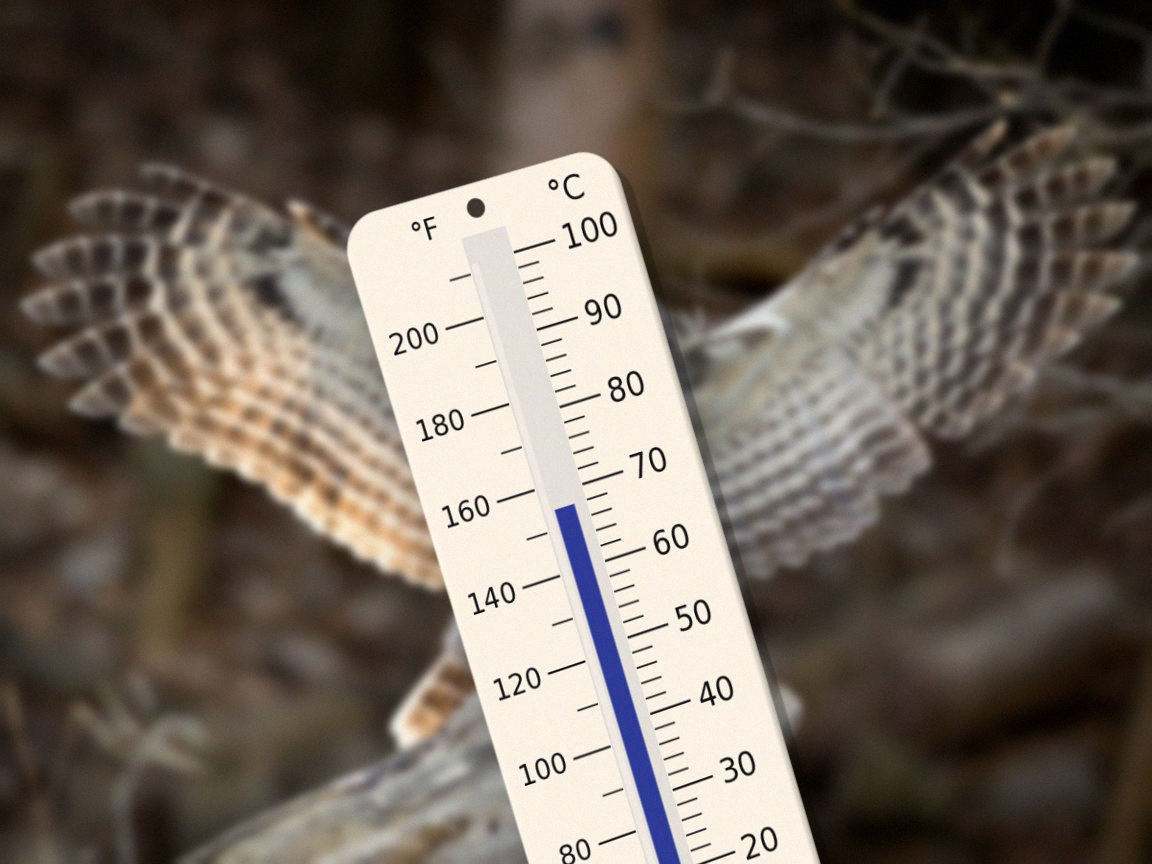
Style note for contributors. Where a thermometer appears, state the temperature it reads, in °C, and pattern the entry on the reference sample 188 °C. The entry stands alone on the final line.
68 °C
